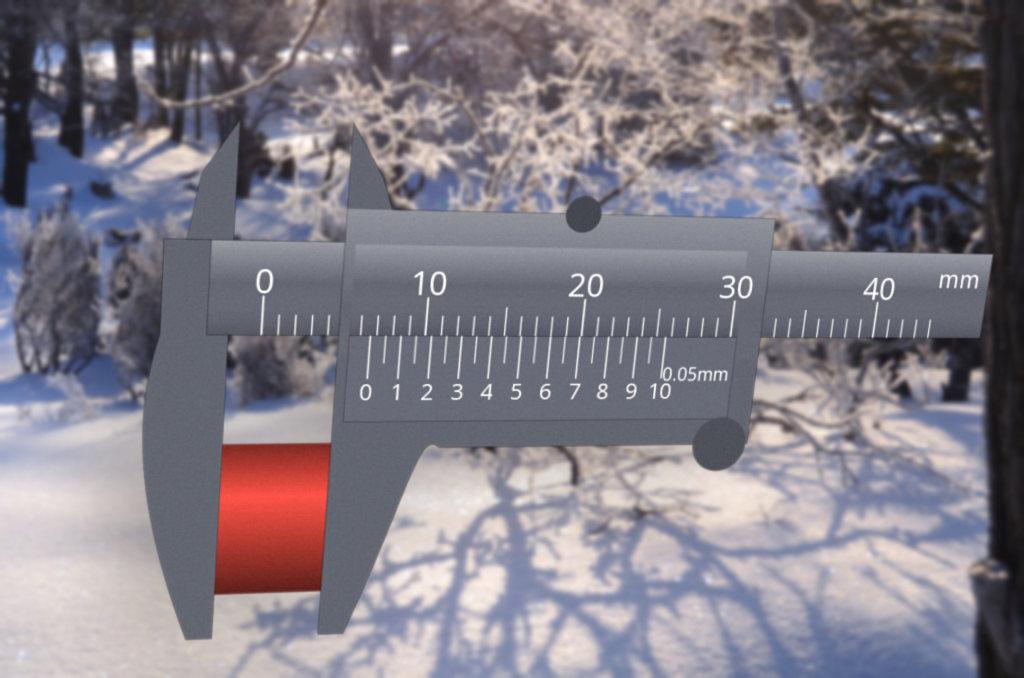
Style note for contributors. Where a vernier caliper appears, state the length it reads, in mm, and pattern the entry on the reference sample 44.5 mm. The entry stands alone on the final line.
6.6 mm
